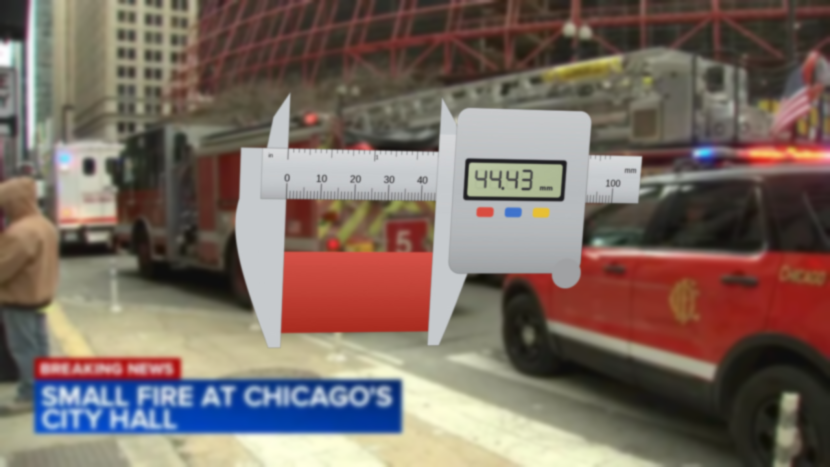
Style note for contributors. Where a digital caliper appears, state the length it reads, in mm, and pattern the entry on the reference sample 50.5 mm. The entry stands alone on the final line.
44.43 mm
